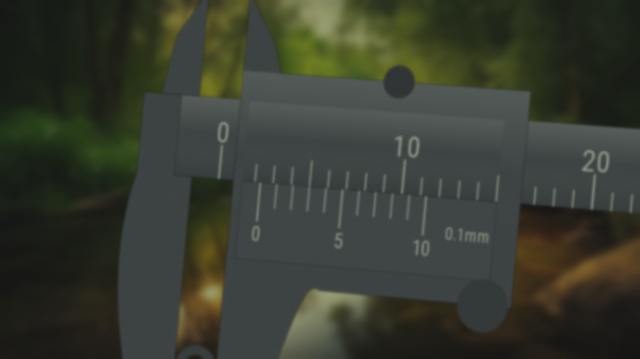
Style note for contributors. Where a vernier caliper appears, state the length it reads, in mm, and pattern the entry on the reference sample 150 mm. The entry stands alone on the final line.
2.3 mm
